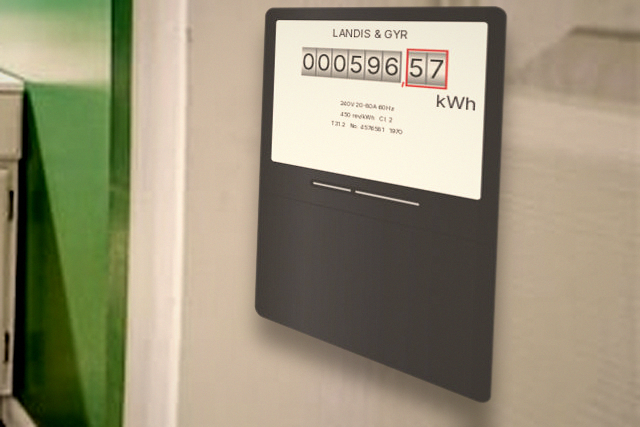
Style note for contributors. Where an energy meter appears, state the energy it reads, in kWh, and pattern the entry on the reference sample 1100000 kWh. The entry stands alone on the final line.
596.57 kWh
